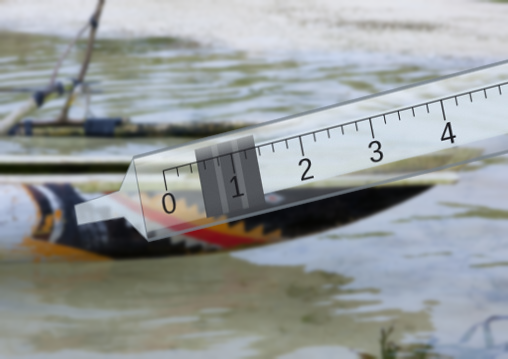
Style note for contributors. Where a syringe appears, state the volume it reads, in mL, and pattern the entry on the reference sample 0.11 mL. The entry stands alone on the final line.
0.5 mL
